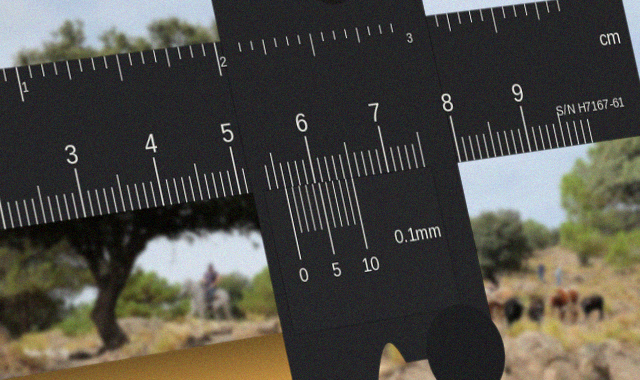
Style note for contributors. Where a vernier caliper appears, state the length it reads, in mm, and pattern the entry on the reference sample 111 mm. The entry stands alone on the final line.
56.0 mm
